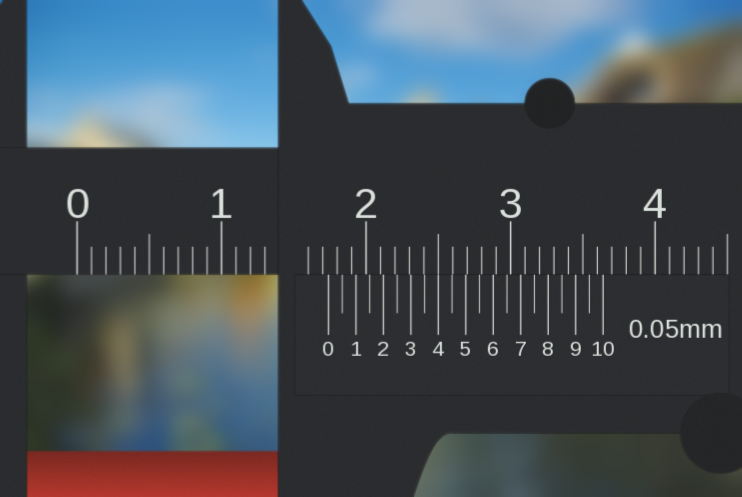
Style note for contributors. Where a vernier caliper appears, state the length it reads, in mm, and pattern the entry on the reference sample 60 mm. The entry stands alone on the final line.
17.4 mm
